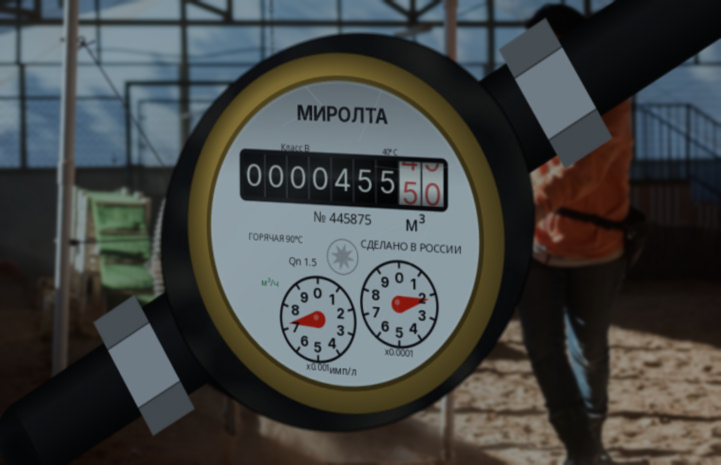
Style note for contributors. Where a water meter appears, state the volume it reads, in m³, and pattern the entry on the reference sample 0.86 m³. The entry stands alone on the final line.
455.4972 m³
